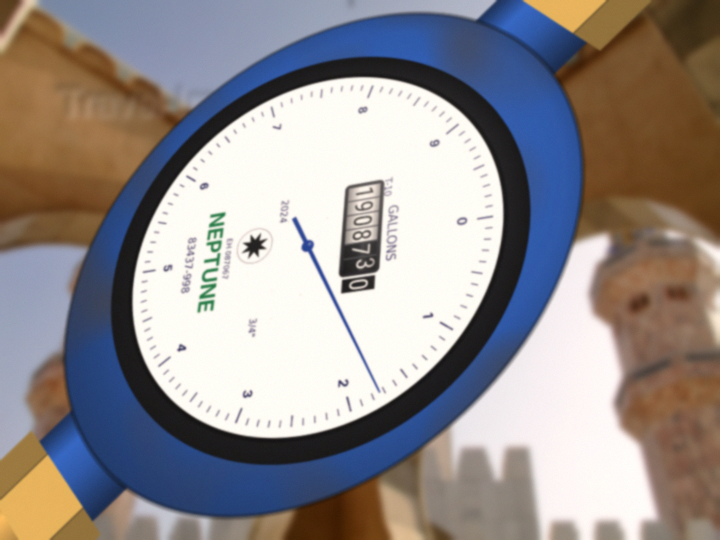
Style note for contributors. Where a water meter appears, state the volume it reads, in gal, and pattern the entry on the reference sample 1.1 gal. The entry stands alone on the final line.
1908731.7 gal
